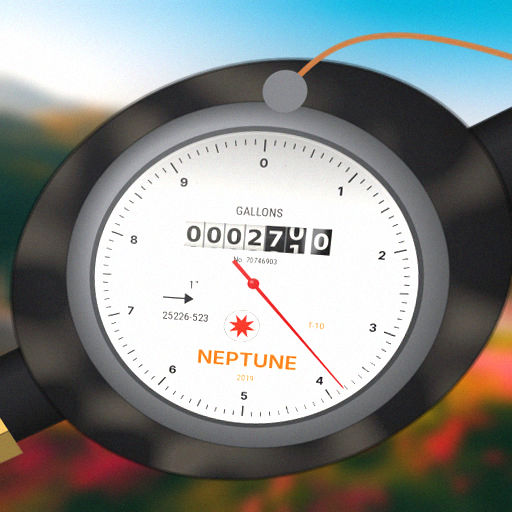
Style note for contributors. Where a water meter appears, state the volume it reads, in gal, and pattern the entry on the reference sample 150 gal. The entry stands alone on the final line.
2703.8 gal
